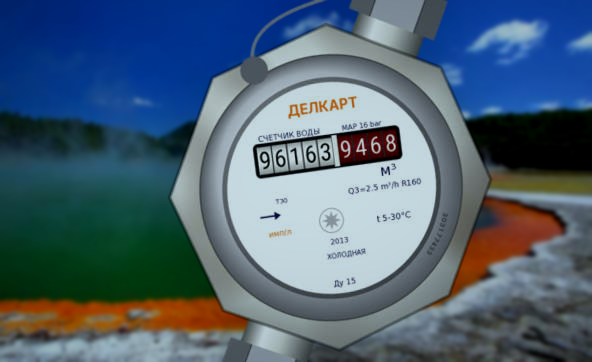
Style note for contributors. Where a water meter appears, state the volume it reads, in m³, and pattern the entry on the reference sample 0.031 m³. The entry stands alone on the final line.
96163.9468 m³
